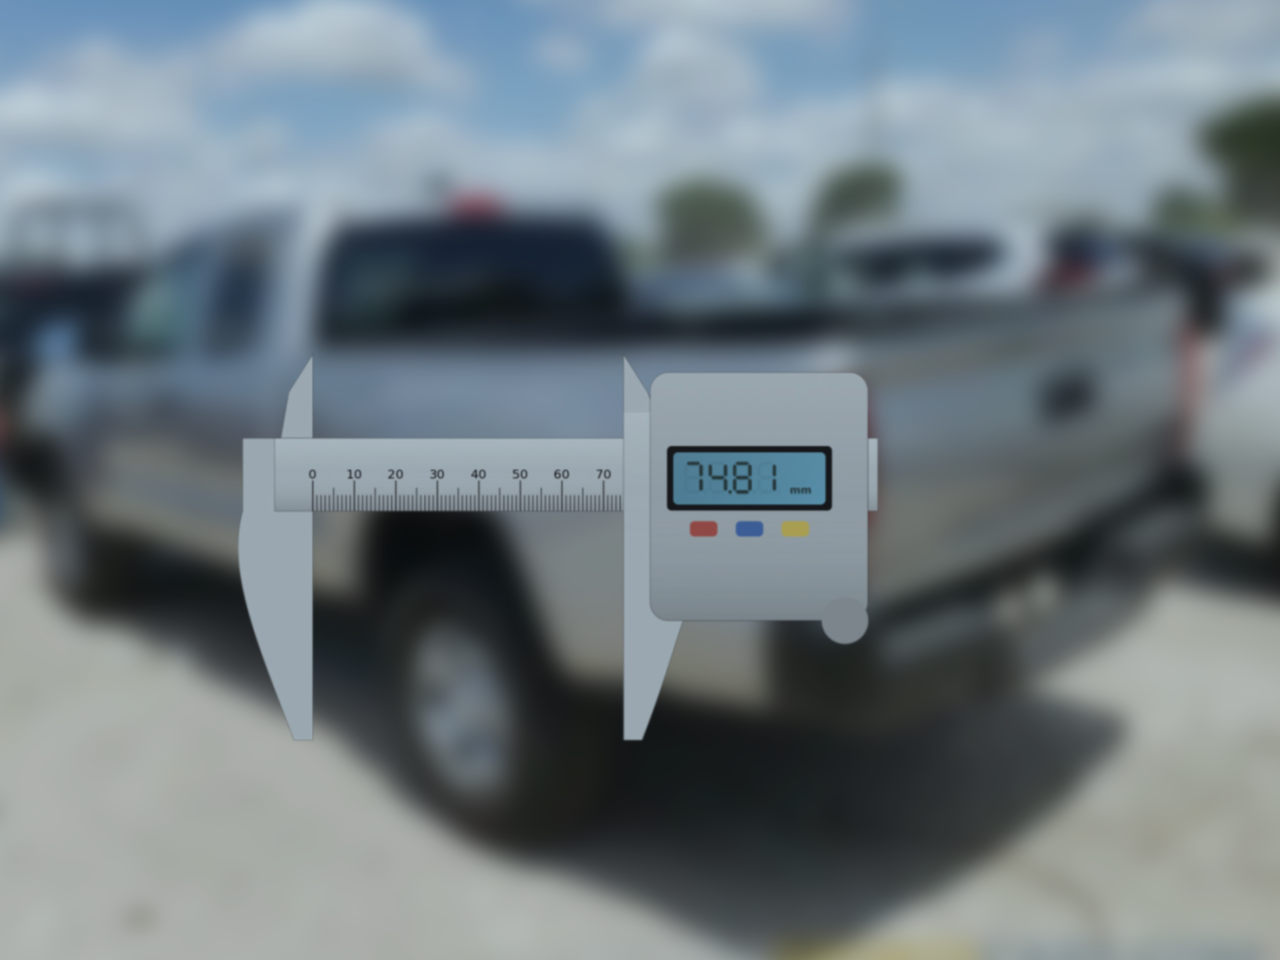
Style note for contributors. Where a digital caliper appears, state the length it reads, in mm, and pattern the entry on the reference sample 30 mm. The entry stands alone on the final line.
74.81 mm
